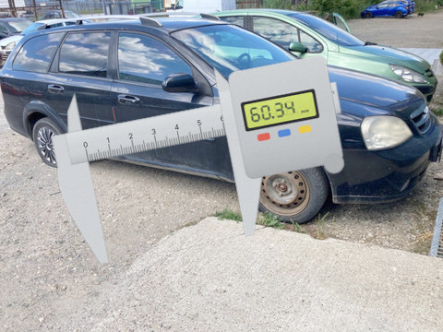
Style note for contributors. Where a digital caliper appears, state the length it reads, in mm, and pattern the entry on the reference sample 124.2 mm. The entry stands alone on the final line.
60.34 mm
